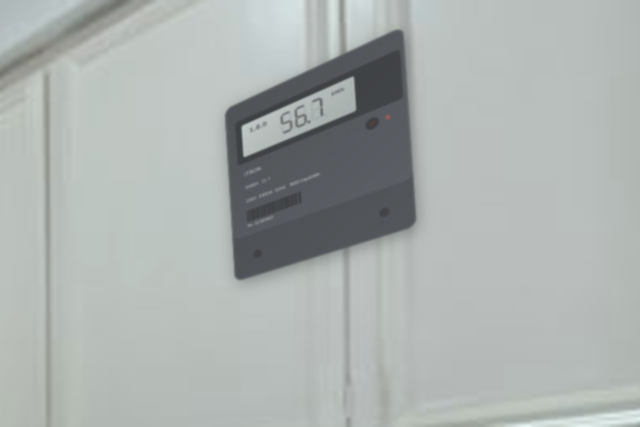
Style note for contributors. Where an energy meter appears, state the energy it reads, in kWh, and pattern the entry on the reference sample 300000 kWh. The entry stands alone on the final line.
56.7 kWh
